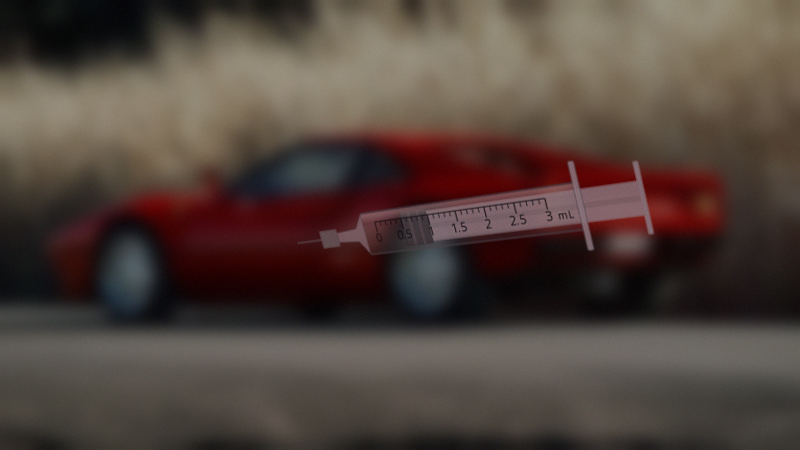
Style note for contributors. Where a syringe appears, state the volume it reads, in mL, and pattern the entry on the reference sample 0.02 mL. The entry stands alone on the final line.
0.5 mL
